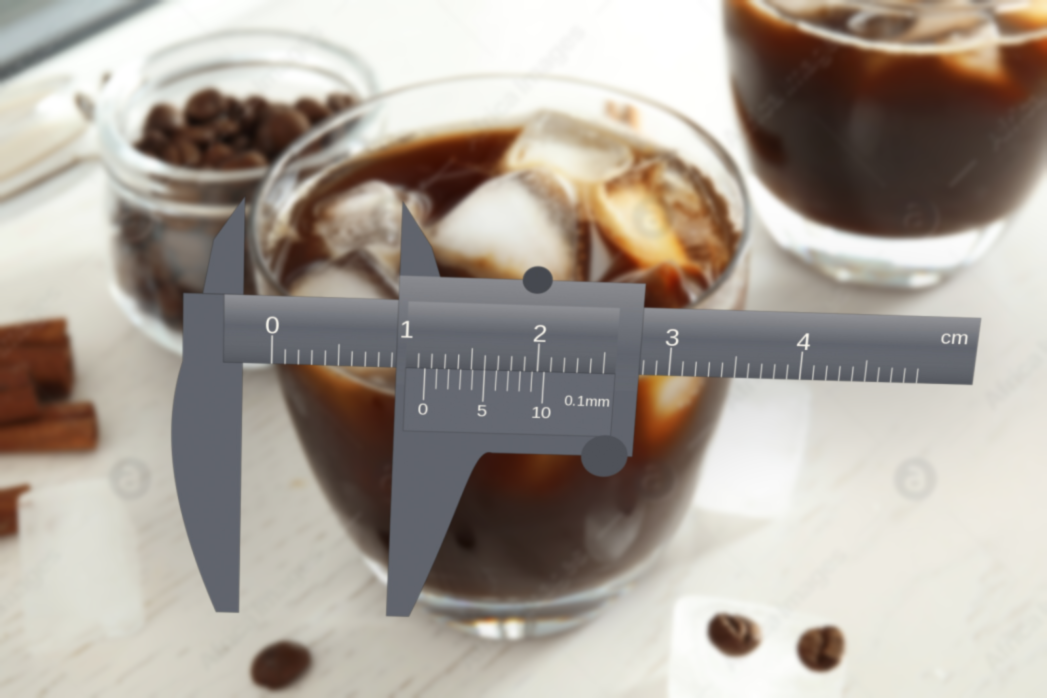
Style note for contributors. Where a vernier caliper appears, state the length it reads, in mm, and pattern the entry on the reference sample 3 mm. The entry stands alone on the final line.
11.5 mm
